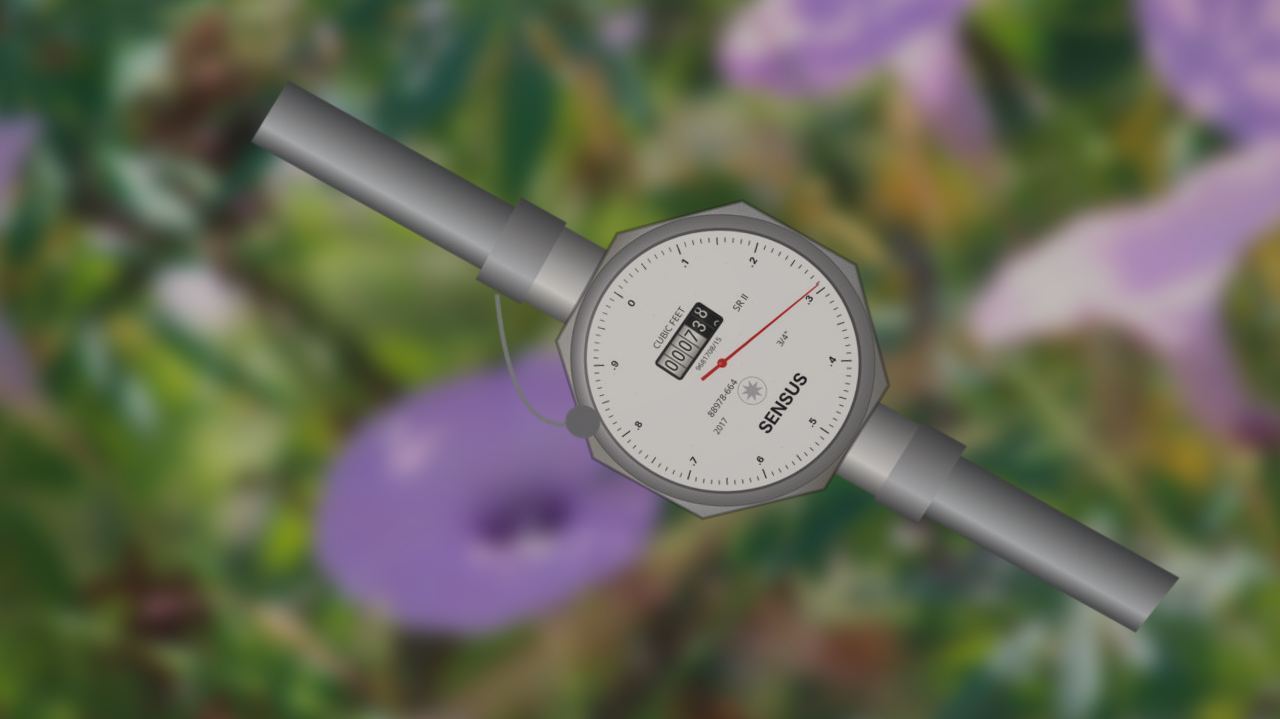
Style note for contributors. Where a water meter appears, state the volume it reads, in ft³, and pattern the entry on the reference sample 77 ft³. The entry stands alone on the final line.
738.29 ft³
